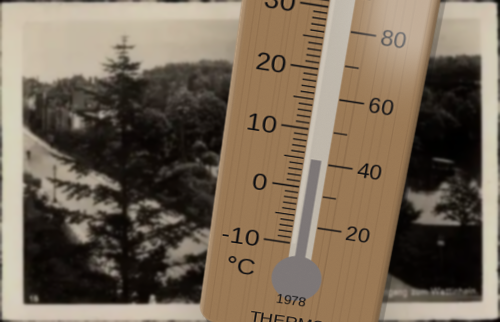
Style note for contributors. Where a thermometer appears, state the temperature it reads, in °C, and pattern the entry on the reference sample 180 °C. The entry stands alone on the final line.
5 °C
